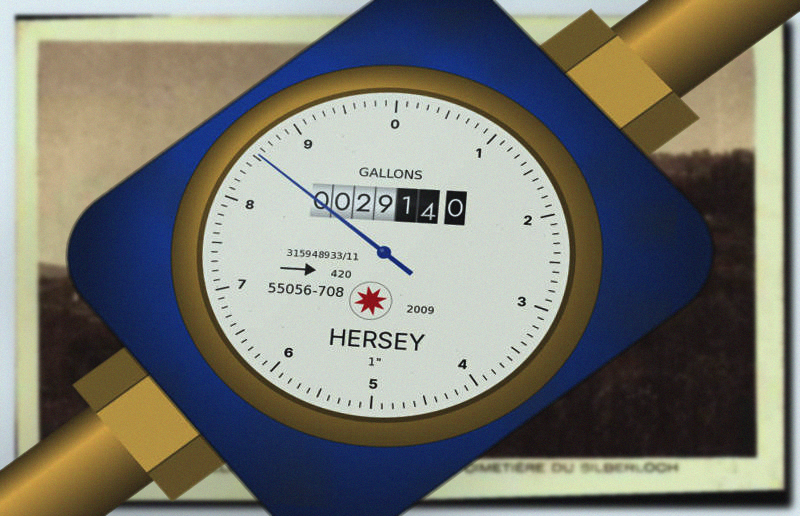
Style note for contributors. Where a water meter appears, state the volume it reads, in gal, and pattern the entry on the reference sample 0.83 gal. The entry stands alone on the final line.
29138.5 gal
